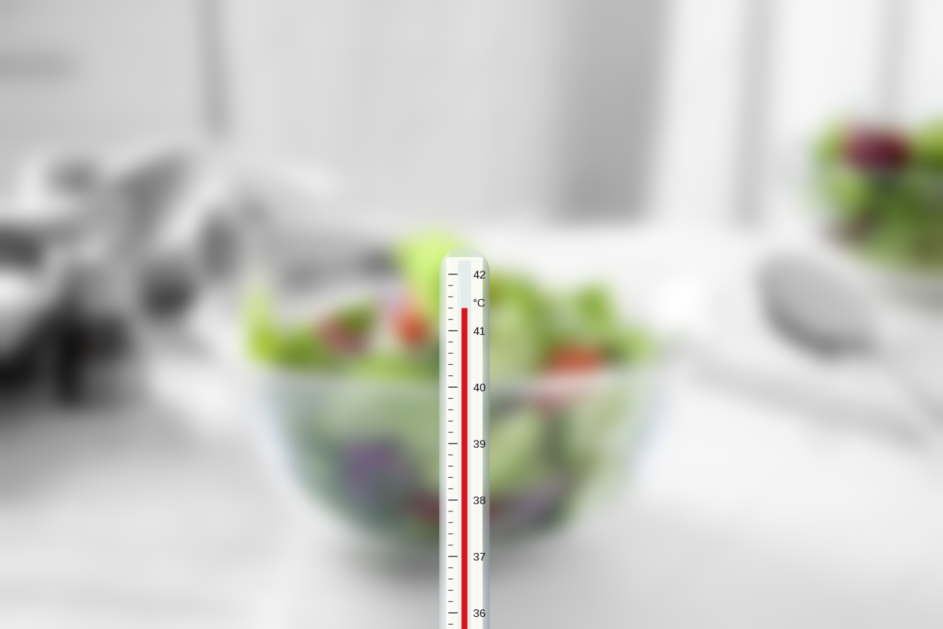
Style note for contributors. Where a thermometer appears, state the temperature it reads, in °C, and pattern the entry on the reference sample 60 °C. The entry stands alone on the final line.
41.4 °C
